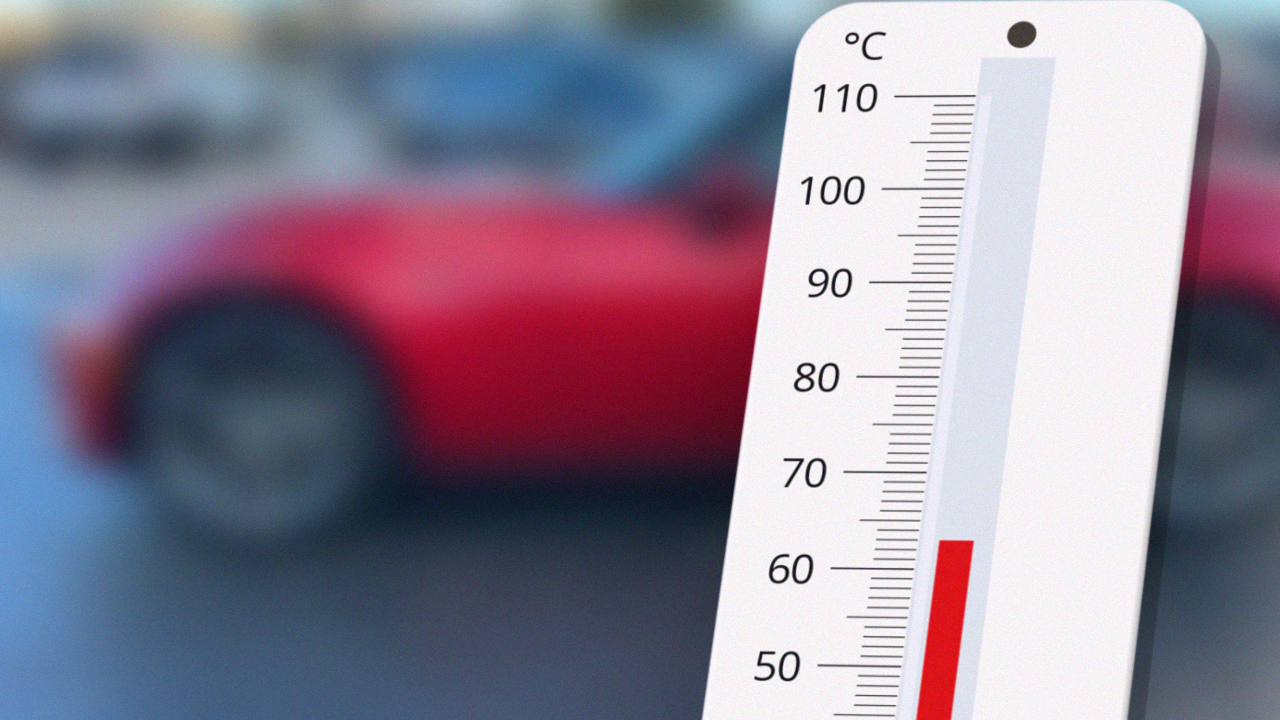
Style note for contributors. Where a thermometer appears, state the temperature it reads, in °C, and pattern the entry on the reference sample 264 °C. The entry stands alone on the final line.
63 °C
